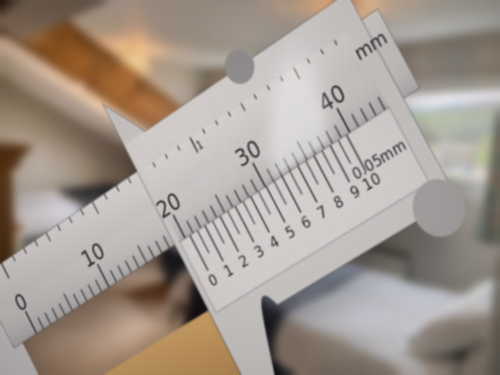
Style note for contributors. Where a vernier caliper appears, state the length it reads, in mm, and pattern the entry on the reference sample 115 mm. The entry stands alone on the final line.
20.6 mm
